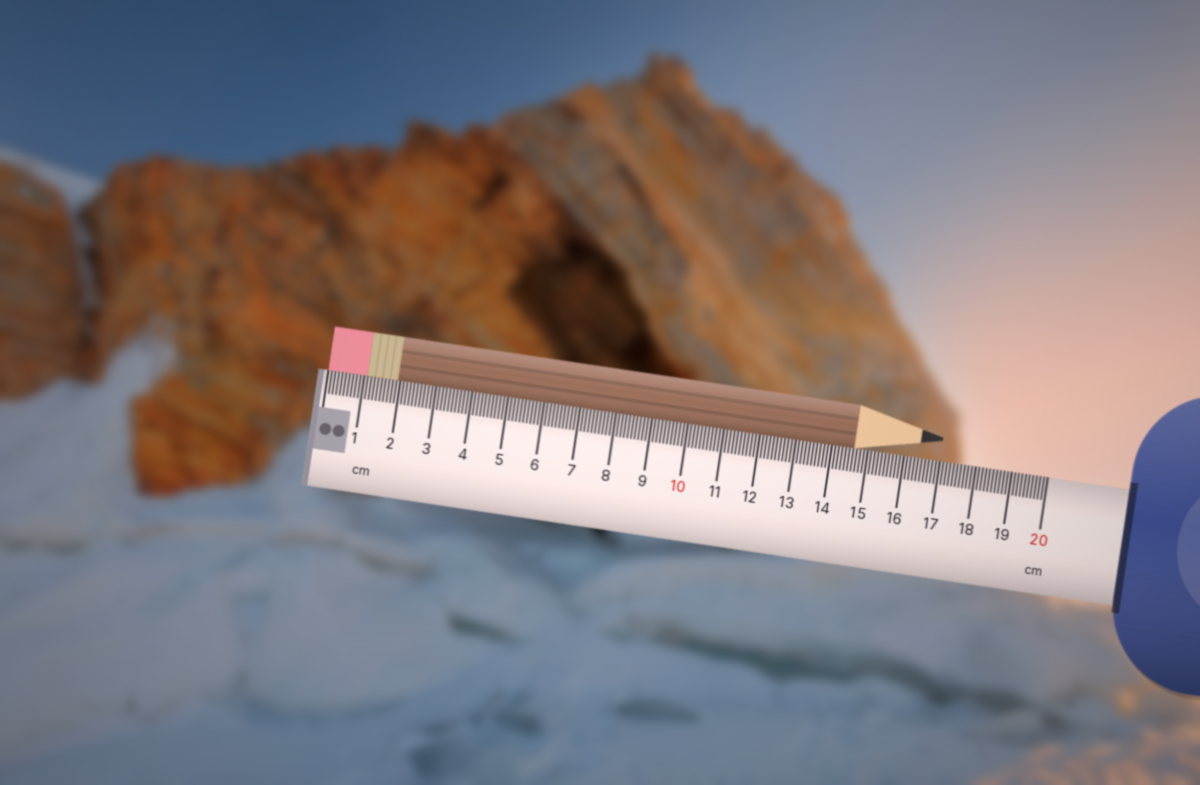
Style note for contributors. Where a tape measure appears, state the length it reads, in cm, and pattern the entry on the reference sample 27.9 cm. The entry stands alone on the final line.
17 cm
